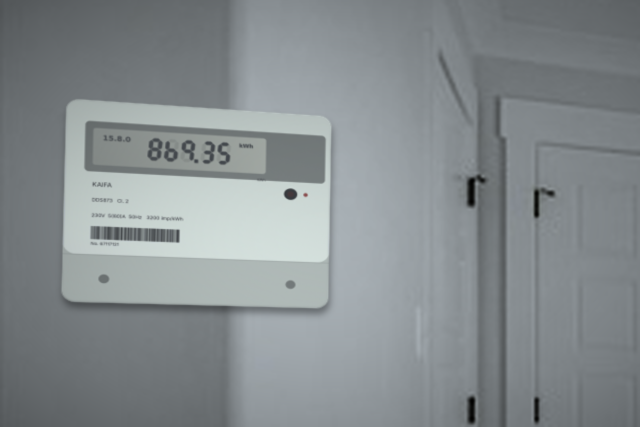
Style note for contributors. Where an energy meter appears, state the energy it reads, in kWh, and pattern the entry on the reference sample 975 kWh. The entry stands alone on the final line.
869.35 kWh
